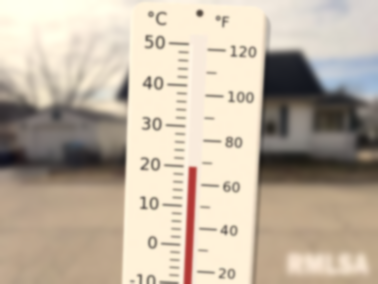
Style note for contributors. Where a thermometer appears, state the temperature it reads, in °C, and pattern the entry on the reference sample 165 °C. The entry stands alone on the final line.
20 °C
